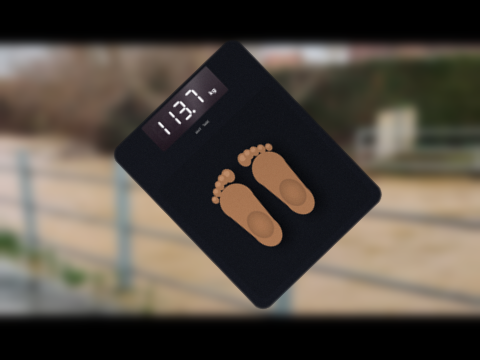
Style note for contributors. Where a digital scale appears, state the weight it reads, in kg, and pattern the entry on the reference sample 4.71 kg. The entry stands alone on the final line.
113.7 kg
